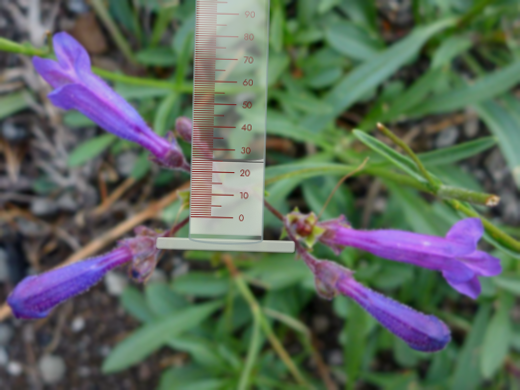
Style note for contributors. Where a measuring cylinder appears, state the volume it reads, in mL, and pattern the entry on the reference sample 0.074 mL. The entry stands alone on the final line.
25 mL
